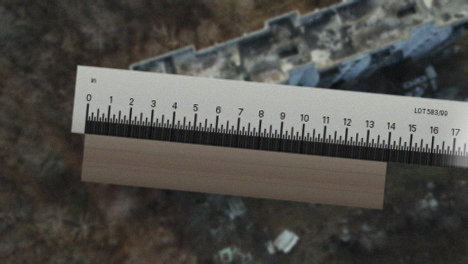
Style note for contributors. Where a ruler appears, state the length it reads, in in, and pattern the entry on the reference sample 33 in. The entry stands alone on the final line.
14 in
